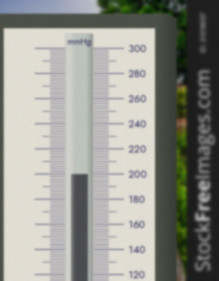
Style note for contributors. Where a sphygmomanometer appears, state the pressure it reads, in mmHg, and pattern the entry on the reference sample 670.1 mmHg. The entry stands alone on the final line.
200 mmHg
